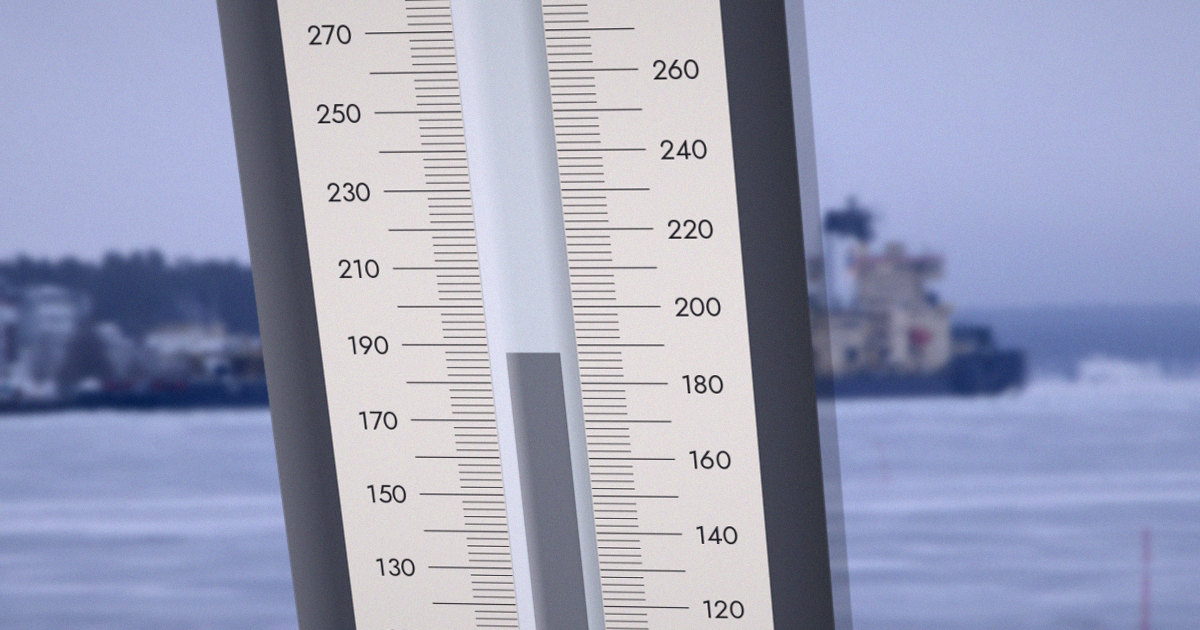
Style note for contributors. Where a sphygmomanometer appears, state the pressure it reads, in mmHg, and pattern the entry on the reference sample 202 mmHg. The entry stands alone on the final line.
188 mmHg
